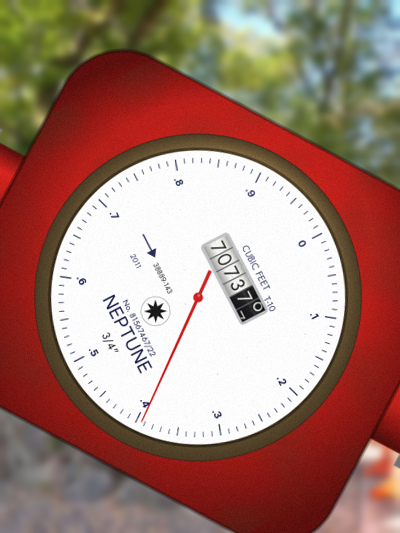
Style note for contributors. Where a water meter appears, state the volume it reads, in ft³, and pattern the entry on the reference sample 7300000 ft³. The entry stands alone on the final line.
707376.39 ft³
